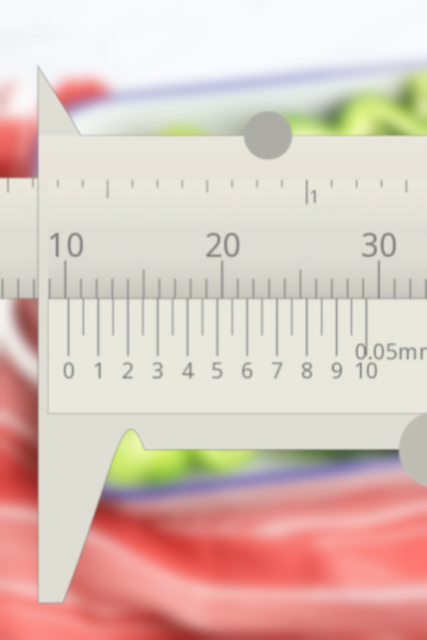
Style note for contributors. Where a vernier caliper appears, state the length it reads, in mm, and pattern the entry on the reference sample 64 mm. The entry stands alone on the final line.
10.2 mm
